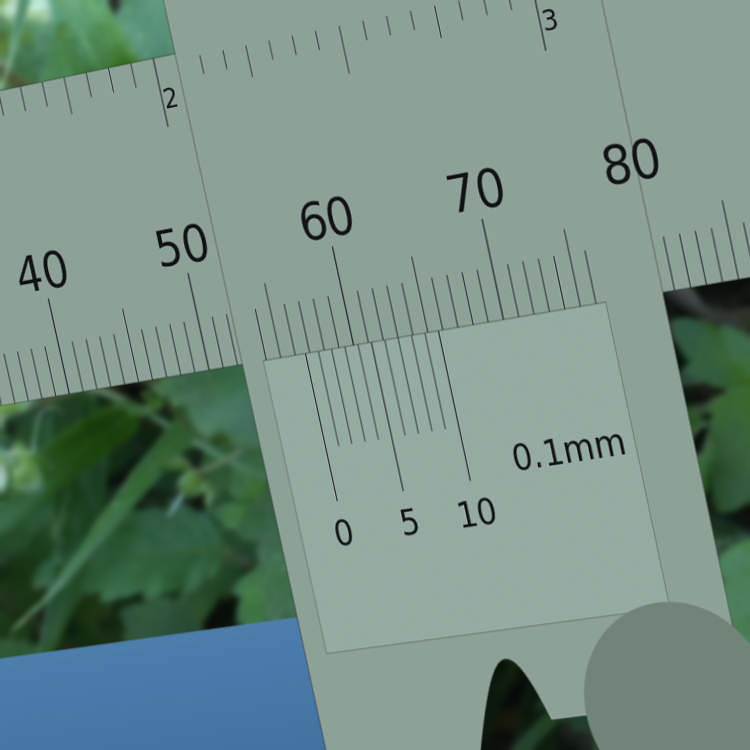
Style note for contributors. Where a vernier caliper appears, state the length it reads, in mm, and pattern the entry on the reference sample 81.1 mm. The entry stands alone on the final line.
56.7 mm
